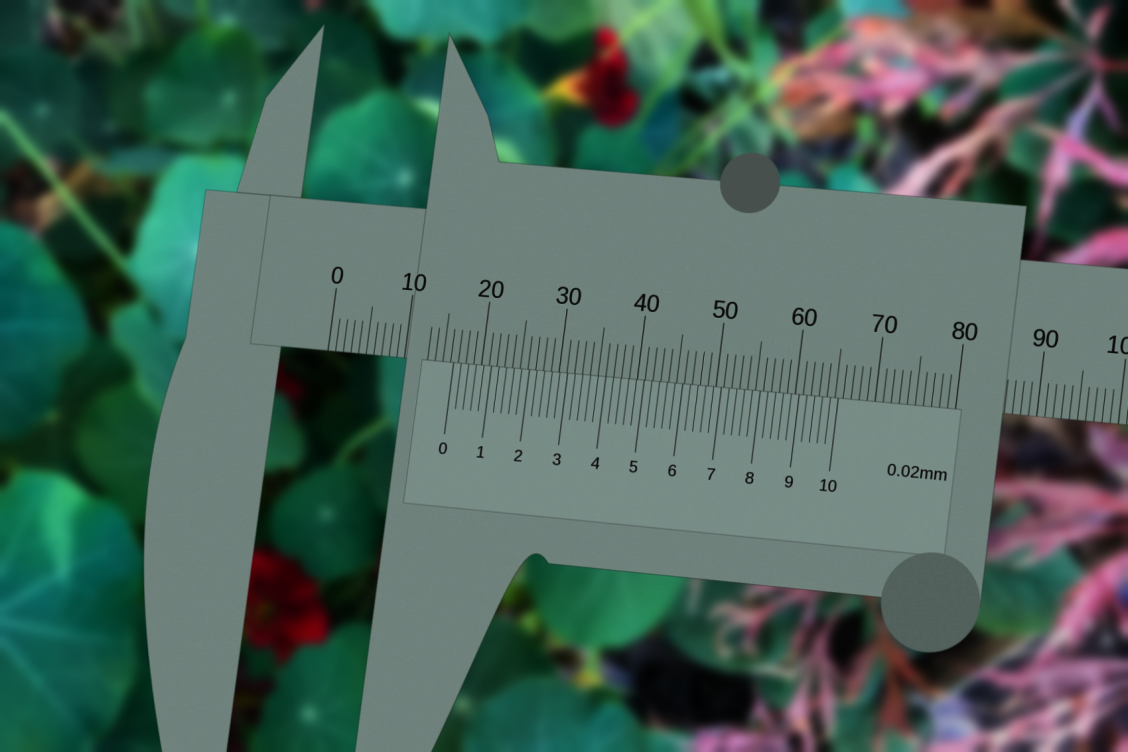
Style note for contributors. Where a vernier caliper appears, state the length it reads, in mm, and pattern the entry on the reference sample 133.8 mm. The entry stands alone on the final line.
16.4 mm
